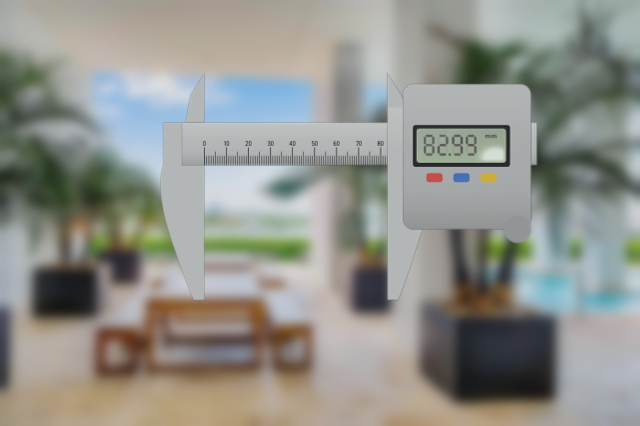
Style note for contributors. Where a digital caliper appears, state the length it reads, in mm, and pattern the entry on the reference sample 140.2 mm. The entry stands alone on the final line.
82.99 mm
